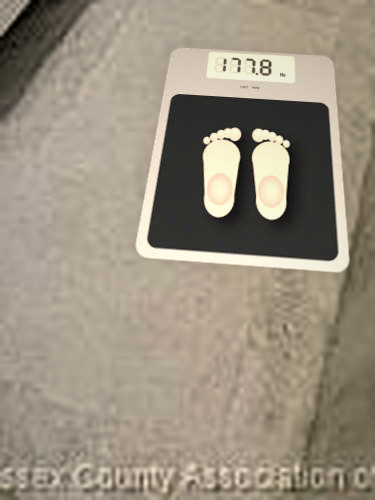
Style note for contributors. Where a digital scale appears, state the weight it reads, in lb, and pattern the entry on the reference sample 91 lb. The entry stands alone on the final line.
177.8 lb
